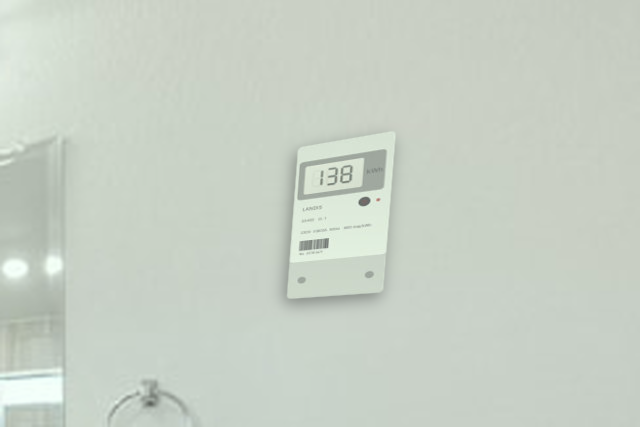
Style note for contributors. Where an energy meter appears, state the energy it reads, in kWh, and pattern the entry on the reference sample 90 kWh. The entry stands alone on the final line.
138 kWh
